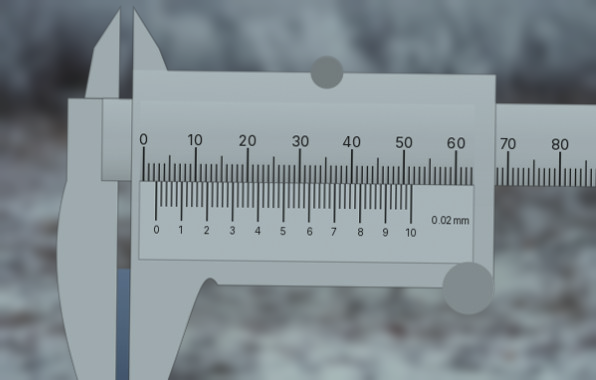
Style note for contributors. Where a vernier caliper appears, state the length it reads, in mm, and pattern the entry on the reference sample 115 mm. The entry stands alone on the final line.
2.5 mm
